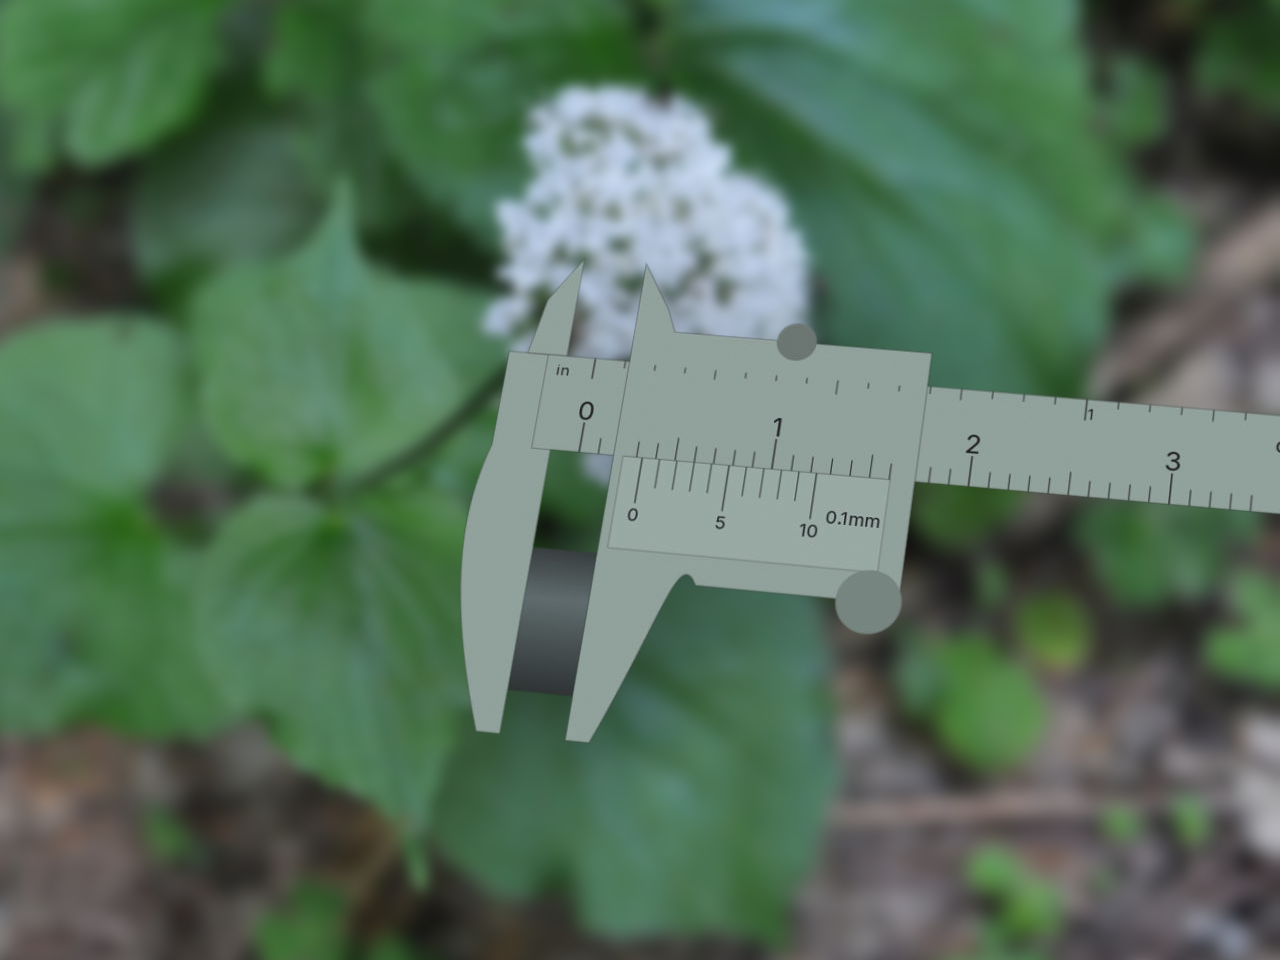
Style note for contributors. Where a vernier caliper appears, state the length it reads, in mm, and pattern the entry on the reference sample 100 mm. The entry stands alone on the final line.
3.3 mm
